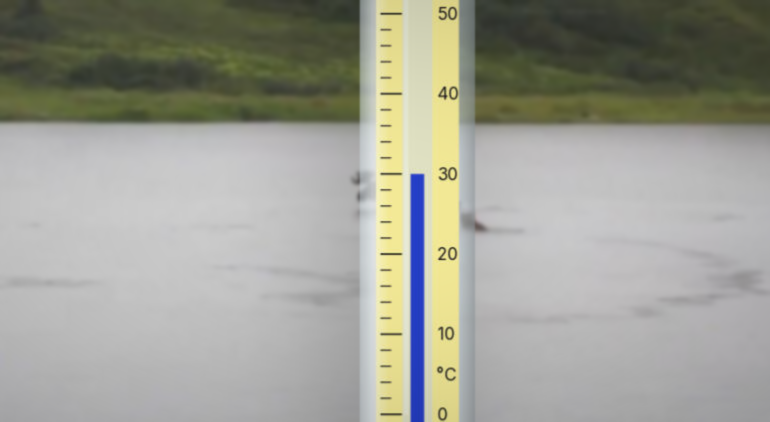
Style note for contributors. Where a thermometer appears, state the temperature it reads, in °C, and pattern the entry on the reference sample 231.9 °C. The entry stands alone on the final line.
30 °C
